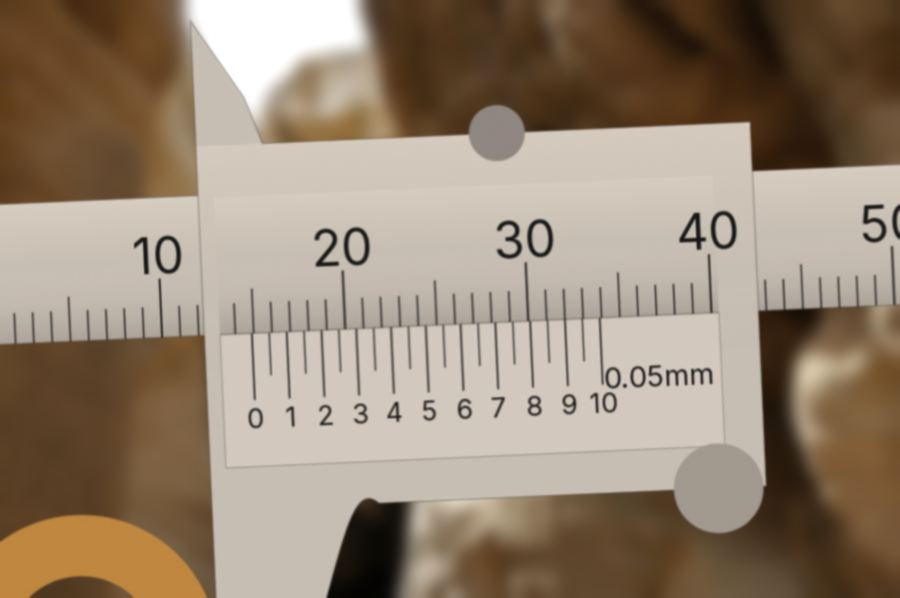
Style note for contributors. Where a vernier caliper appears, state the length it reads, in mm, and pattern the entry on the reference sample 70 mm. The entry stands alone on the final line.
14.9 mm
